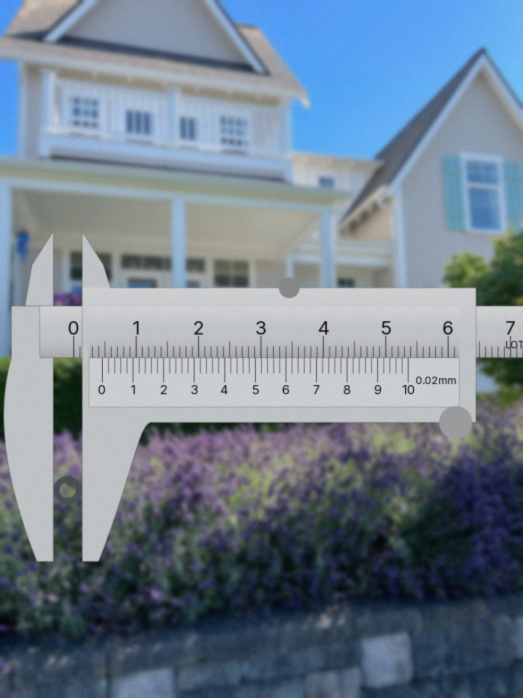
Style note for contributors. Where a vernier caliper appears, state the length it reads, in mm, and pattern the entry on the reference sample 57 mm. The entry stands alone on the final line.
4.6 mm
